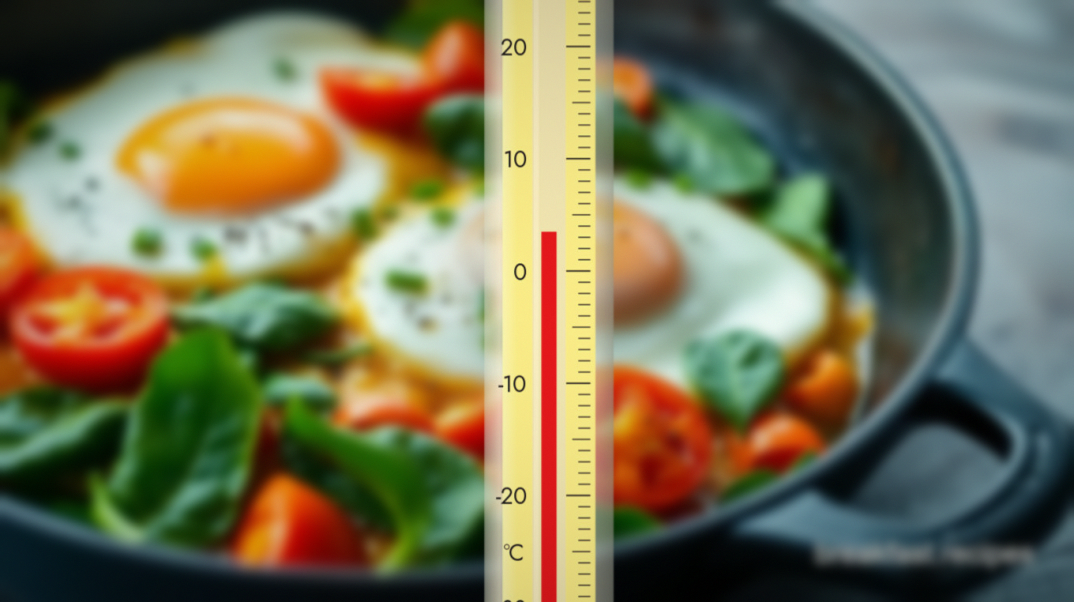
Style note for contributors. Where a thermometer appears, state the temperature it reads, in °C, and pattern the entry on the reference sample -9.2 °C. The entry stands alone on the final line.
3.5 °C
